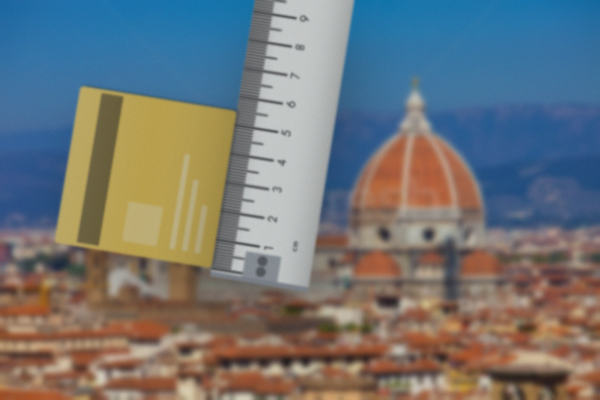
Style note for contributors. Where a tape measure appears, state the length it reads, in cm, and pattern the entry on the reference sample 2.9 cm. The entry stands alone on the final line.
5.5 cm
